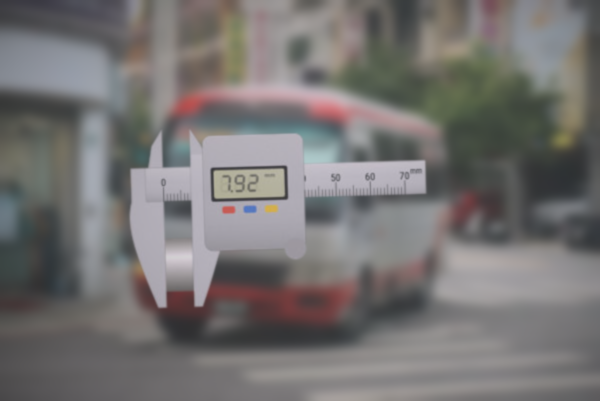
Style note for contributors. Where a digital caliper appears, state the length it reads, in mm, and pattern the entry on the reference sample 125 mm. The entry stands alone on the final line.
7.92 mm
